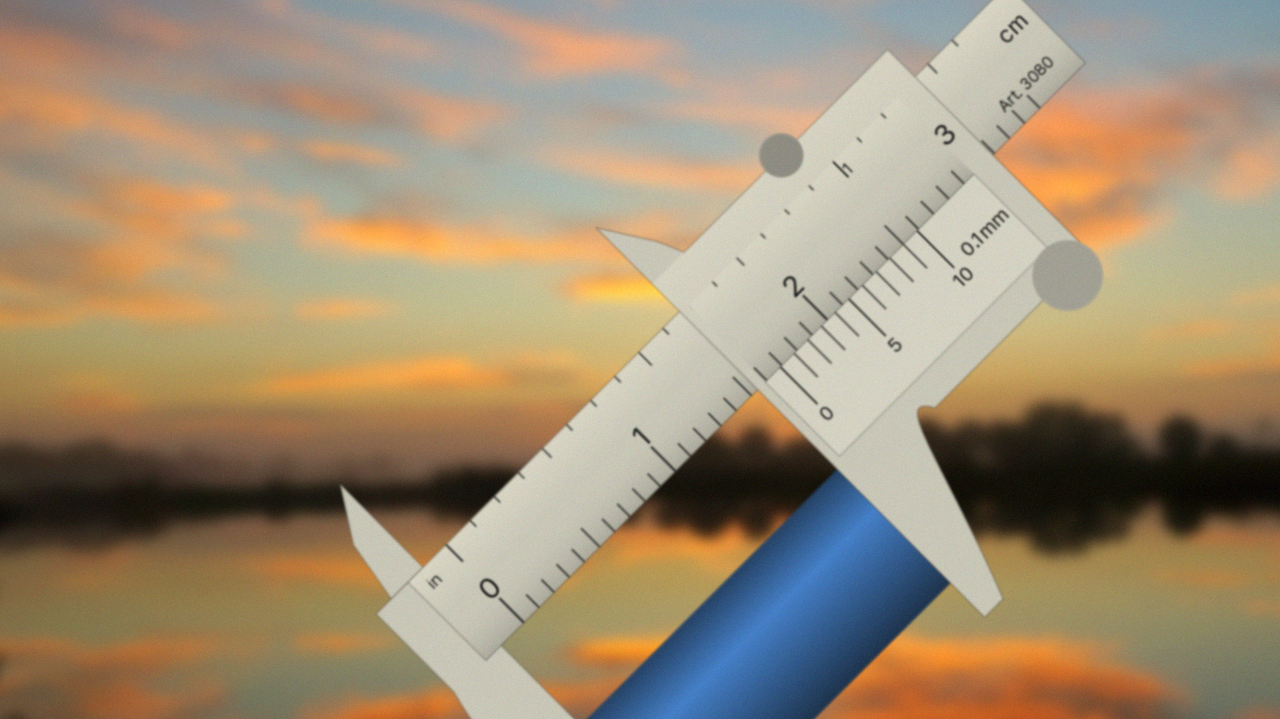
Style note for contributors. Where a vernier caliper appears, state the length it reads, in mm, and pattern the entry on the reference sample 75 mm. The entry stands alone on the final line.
16.9 mm
